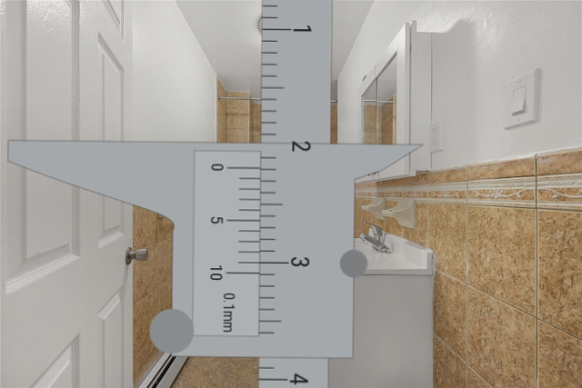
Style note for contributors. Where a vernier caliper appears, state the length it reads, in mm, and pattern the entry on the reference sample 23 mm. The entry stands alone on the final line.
21.9 mm
